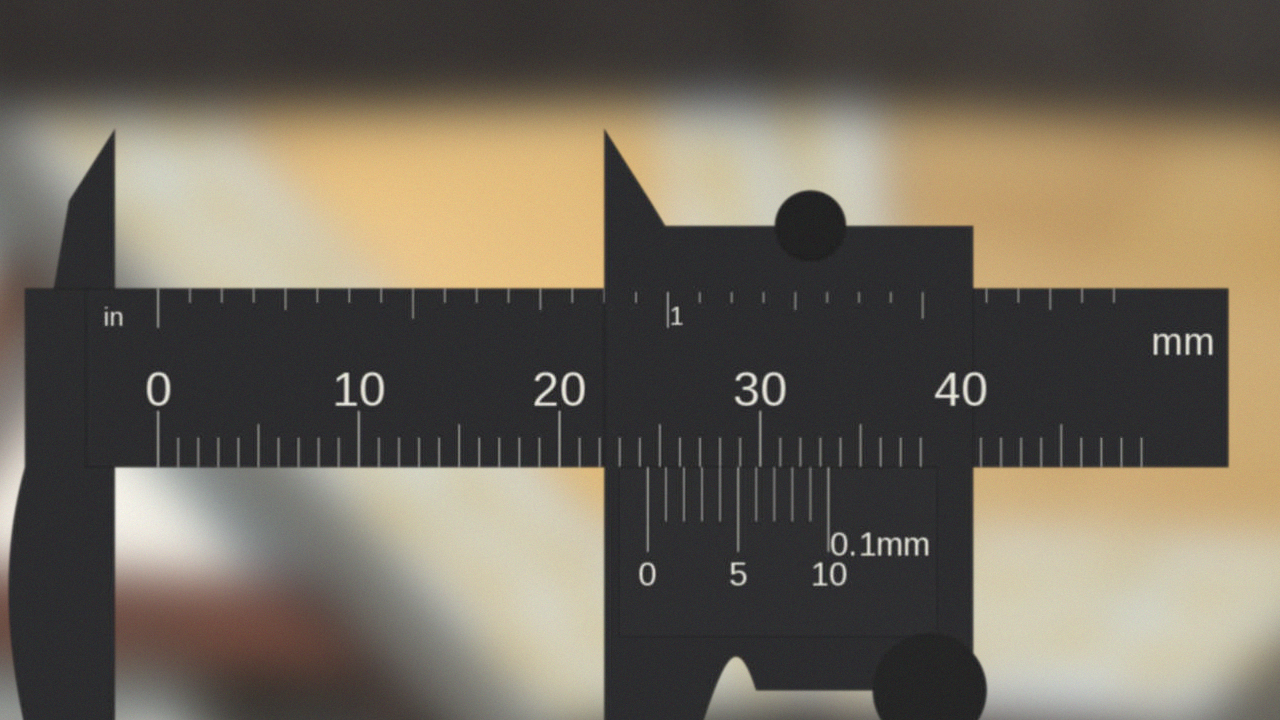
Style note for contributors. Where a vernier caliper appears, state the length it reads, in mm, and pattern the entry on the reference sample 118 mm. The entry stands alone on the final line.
24.4 mm
